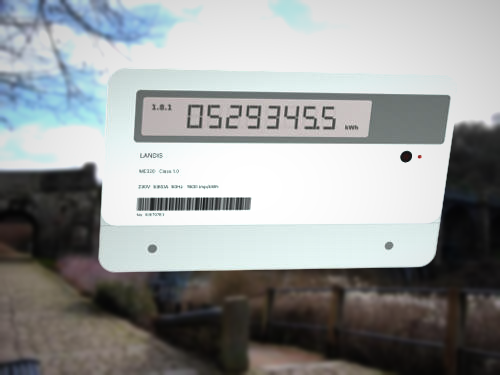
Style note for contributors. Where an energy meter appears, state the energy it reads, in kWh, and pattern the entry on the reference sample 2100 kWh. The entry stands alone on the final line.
529345.5 kWh
